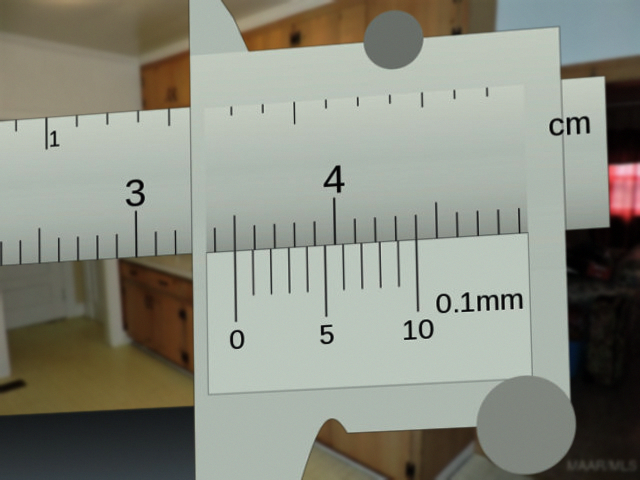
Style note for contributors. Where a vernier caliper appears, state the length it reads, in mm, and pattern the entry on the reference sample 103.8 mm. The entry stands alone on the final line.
35.0 mm
